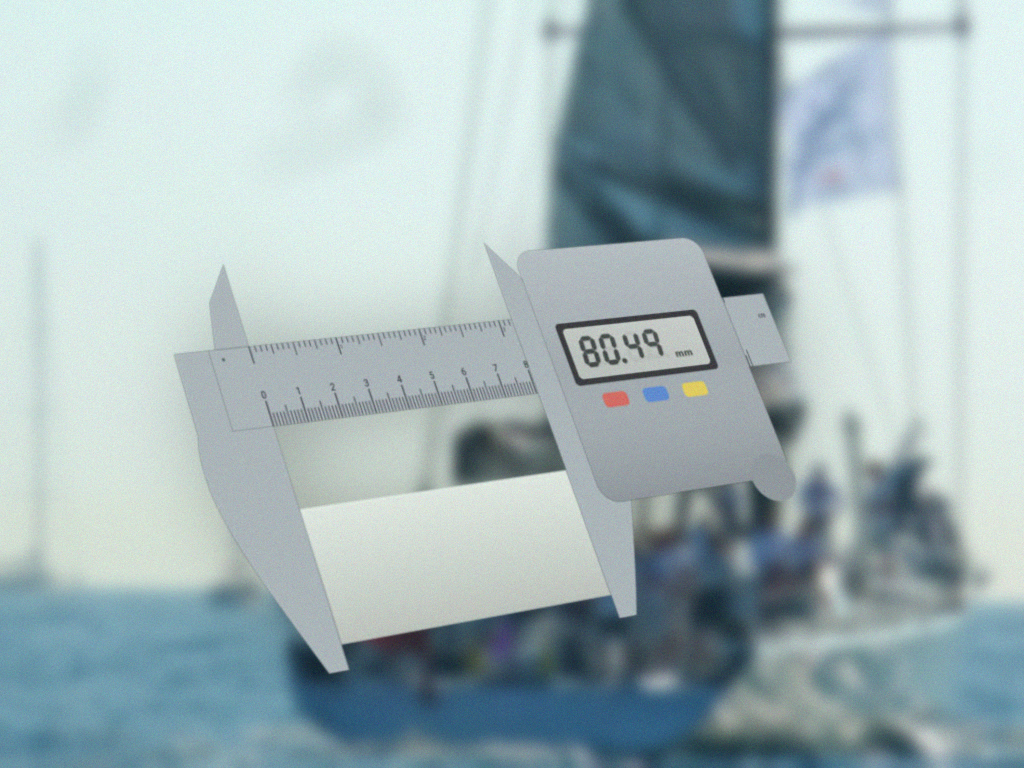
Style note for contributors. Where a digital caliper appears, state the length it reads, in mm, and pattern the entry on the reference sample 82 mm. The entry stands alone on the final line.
80.49 mm
